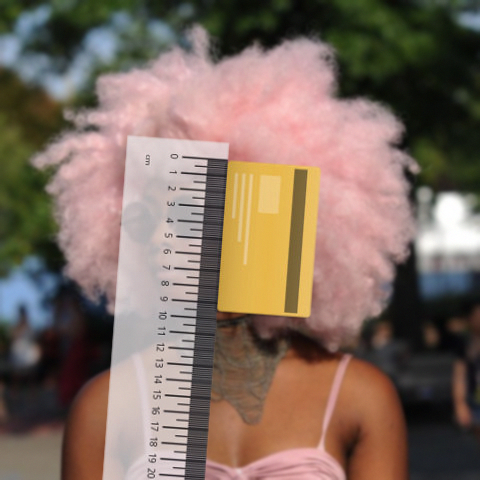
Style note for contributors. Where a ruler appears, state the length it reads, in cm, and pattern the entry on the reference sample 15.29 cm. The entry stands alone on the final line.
9.5 cm
